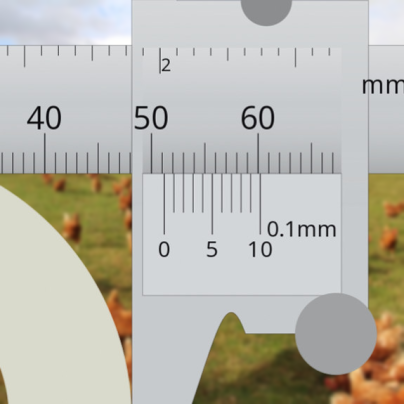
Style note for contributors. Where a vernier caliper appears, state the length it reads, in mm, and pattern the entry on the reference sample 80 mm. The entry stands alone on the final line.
51.2 mm
